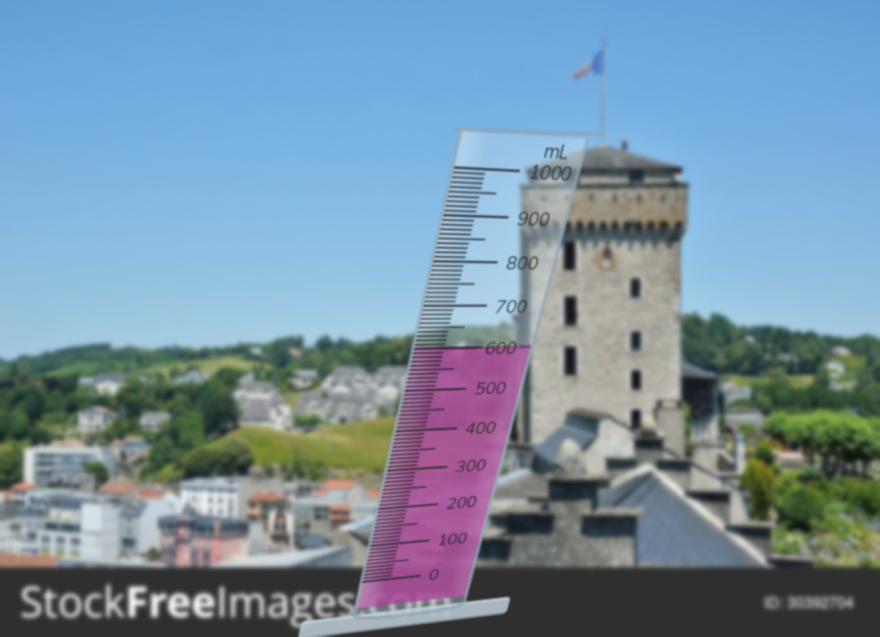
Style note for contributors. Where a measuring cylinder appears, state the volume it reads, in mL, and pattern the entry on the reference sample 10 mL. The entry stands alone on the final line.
600 mL
